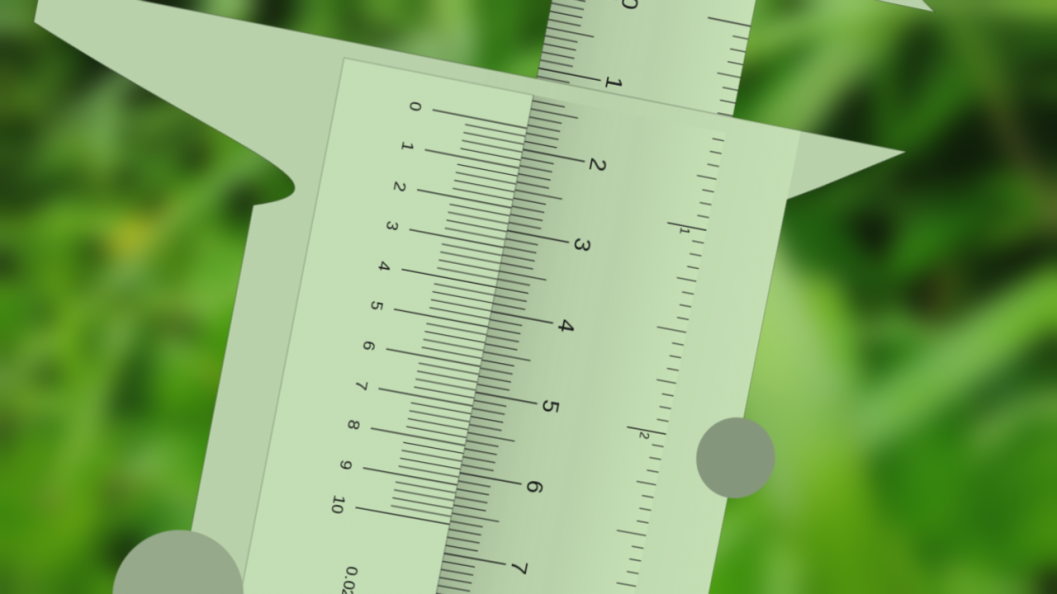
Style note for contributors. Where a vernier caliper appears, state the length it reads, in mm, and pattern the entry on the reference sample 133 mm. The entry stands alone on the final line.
17.4 mm
